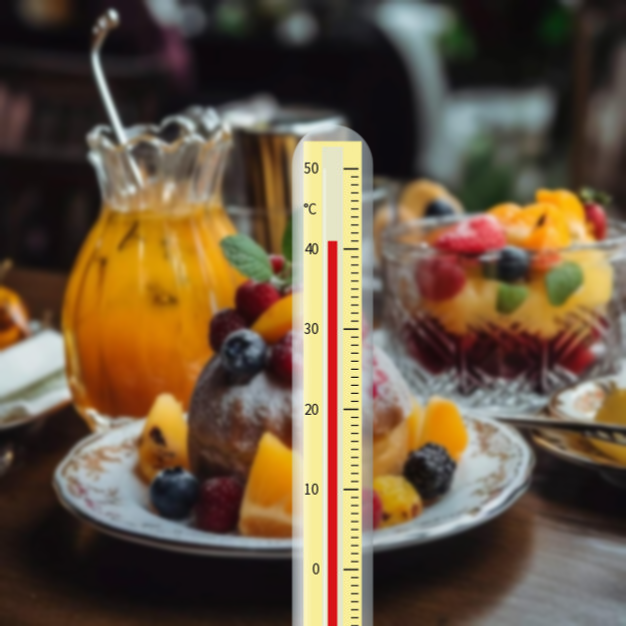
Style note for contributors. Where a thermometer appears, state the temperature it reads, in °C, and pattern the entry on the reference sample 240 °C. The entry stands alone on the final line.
41 °C
